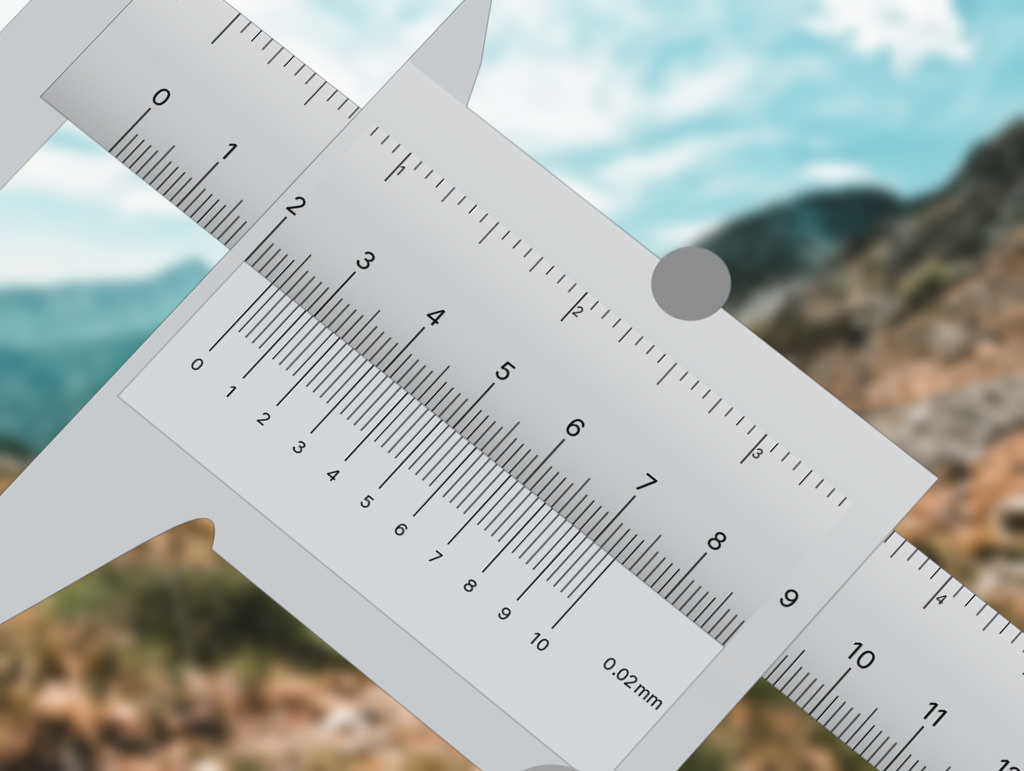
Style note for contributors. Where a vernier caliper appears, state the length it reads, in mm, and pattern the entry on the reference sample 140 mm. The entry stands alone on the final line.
24.0 mm
